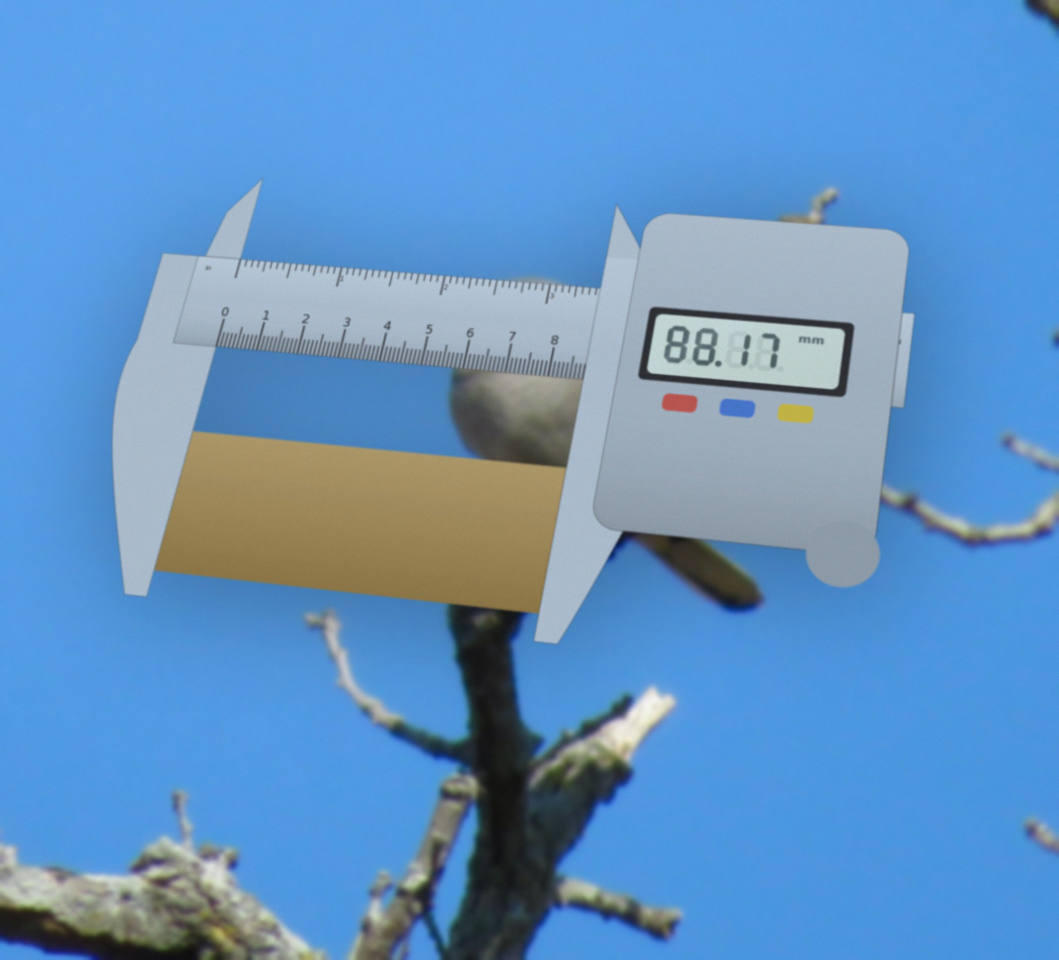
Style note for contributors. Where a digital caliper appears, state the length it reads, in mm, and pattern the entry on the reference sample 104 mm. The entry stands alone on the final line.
88.17 mm
